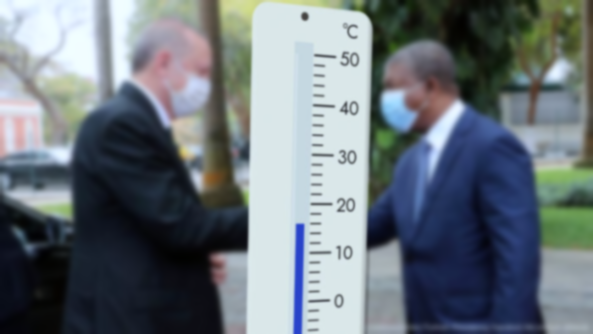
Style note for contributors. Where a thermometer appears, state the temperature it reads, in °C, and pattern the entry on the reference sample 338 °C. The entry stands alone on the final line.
16 °C
